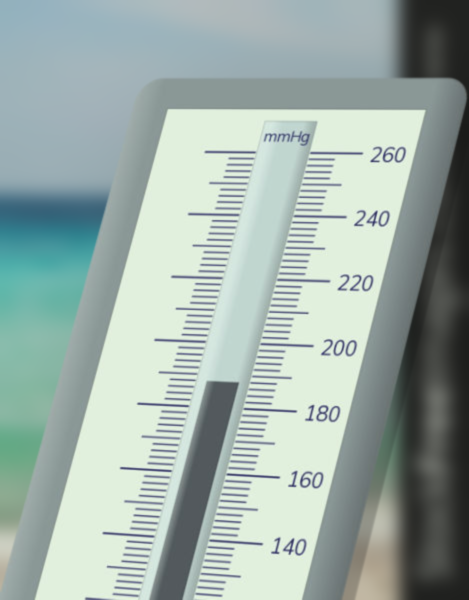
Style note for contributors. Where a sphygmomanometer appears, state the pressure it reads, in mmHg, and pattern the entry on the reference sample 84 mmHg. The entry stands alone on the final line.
188 mmHg
